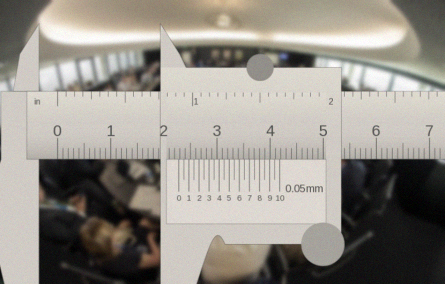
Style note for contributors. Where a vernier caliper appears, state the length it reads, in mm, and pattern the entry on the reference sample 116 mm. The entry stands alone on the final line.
22.8 mm
